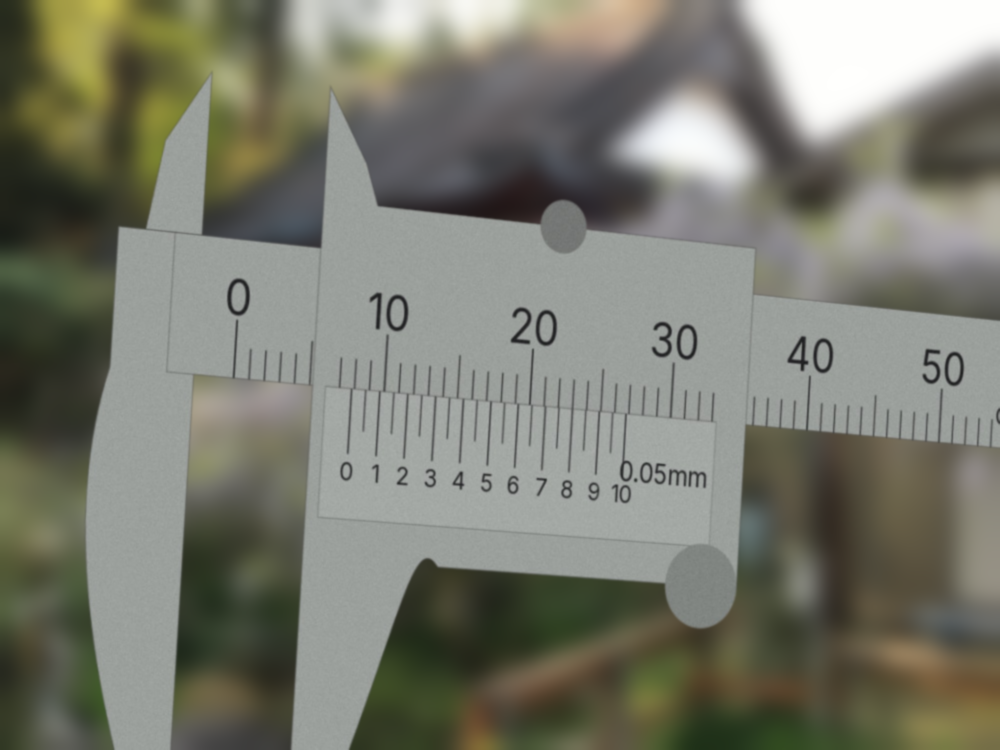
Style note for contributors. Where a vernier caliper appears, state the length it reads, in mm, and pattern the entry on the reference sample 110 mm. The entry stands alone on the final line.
7.8 mm
